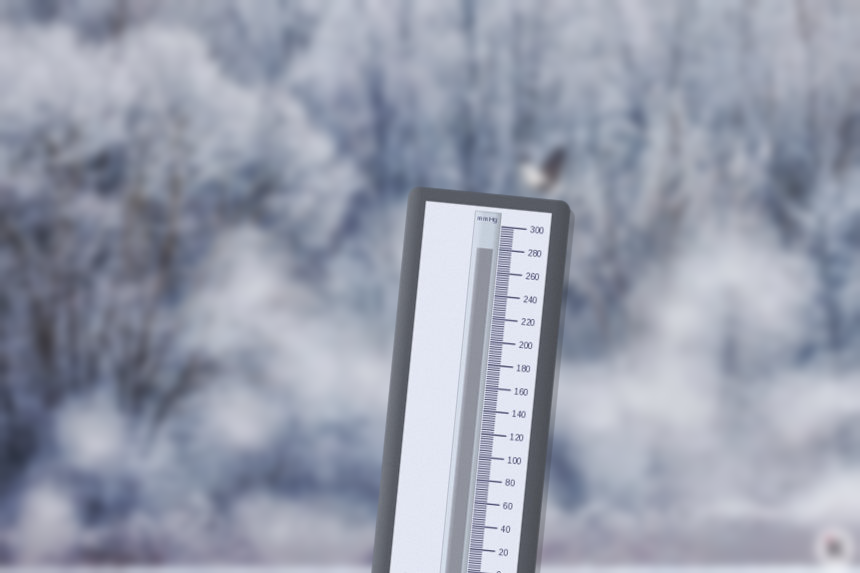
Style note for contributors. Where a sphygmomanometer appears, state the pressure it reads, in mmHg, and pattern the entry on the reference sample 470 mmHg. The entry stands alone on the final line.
280 mmHg
